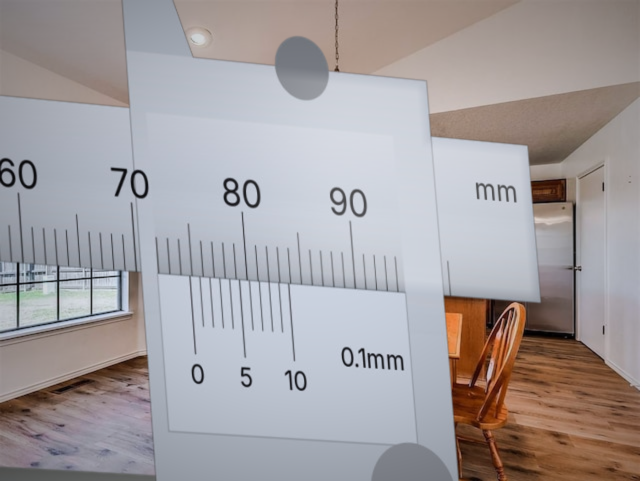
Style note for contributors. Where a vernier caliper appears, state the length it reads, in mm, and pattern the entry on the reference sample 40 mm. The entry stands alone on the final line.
74.8 mm
